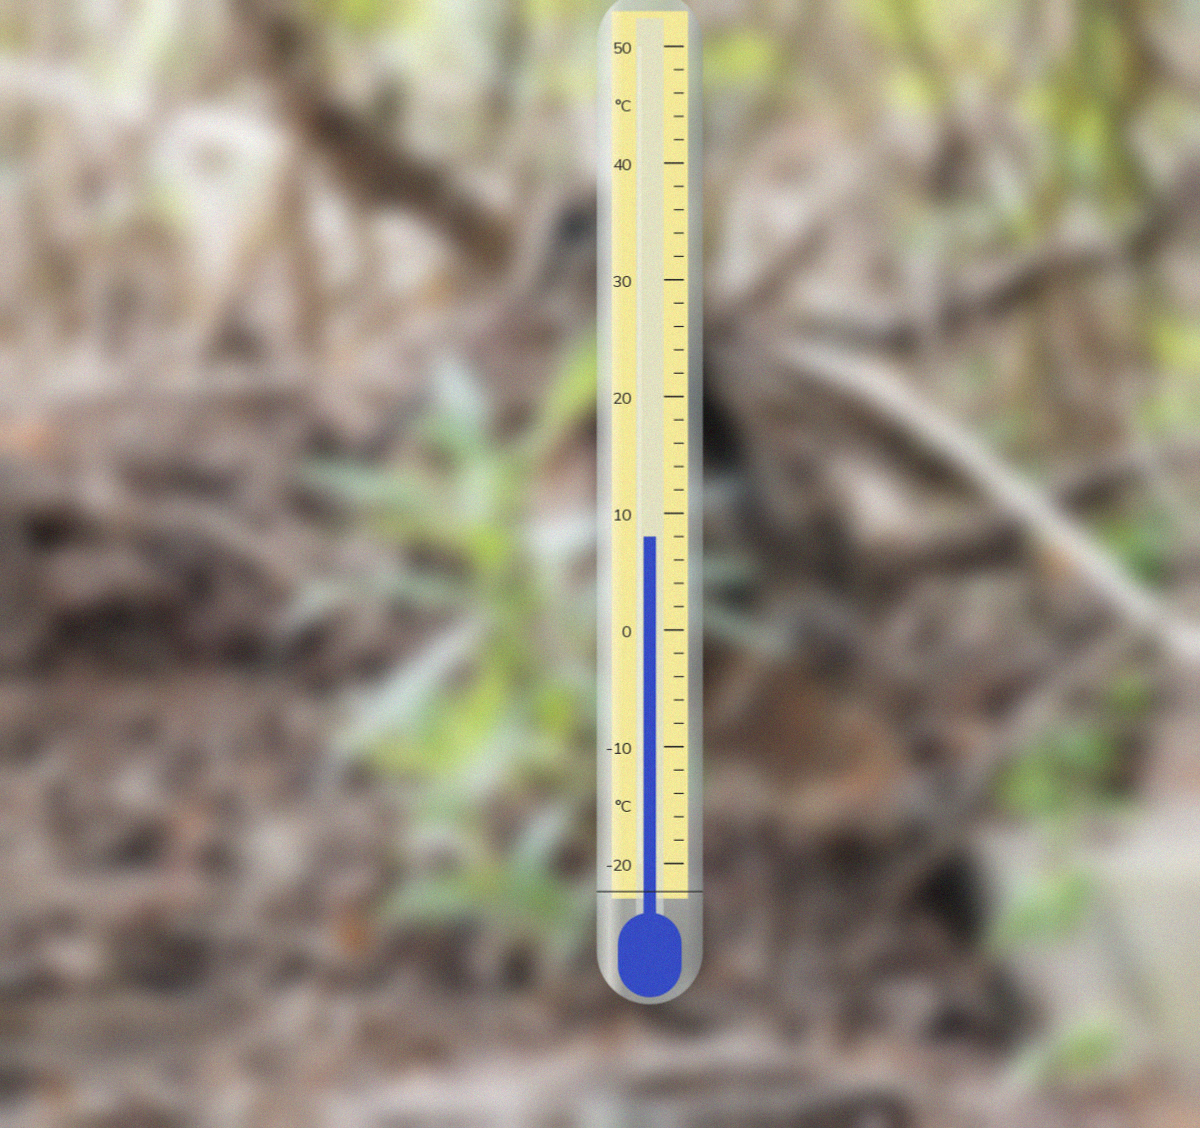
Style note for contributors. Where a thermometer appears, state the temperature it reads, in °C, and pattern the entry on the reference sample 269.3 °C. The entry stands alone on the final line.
8 °C
